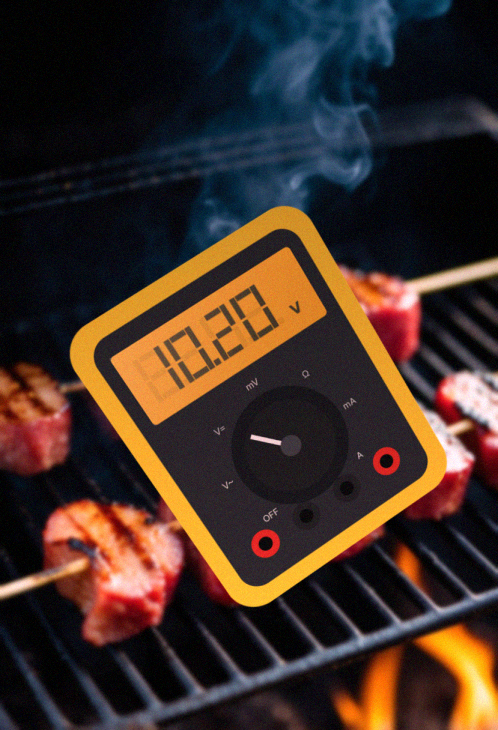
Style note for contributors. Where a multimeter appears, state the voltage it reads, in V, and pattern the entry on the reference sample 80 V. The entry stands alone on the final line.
10.20 V
